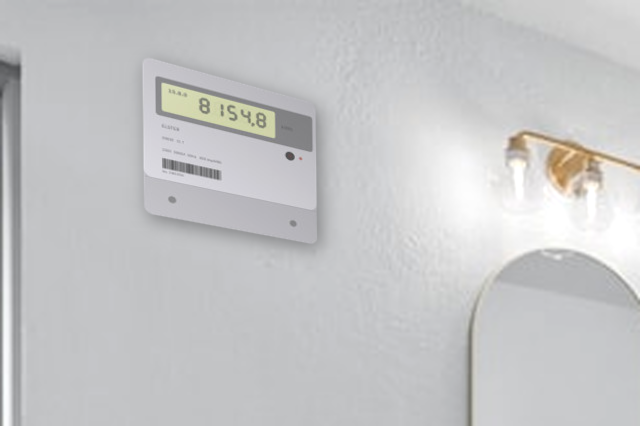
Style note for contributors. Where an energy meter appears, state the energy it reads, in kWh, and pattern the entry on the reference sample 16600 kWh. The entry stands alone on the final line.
8154.8 kWh
